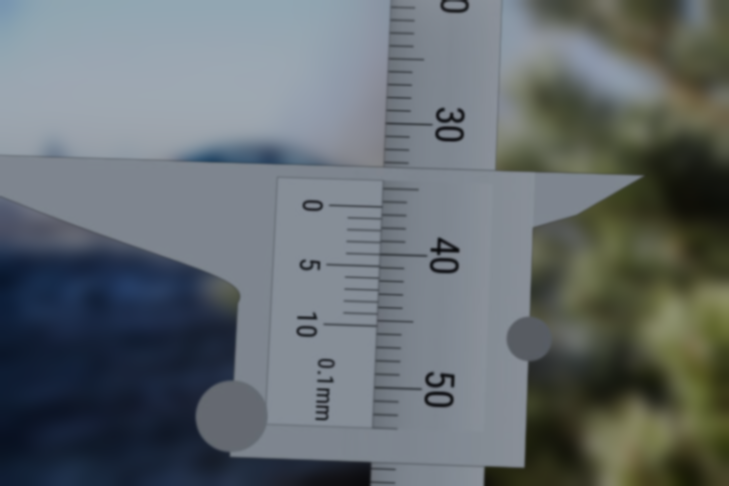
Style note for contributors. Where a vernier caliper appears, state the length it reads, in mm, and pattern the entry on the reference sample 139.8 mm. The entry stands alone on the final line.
36.4 mm
